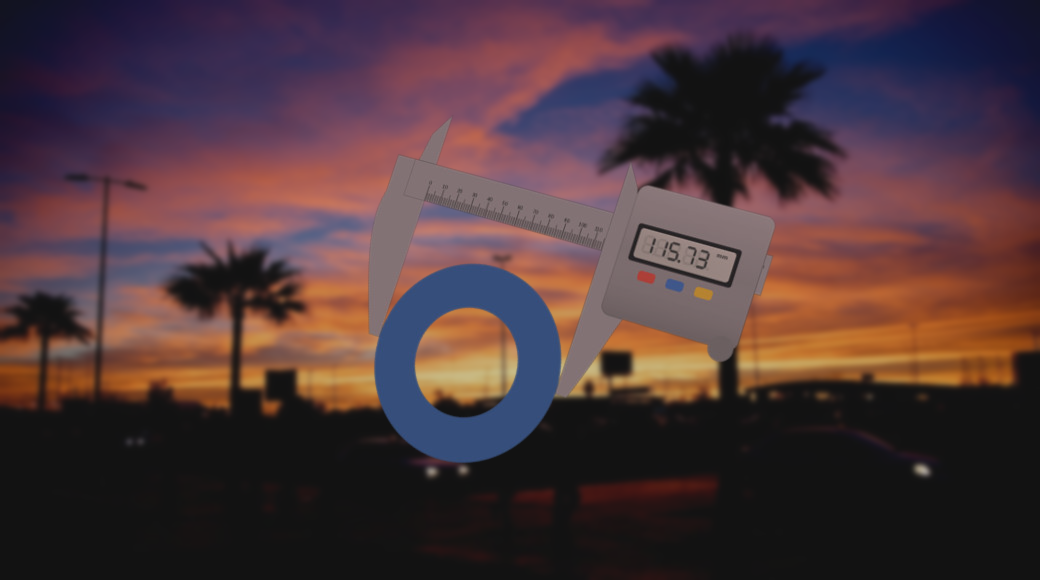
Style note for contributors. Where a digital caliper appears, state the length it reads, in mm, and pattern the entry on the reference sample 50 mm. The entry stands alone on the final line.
115.73 mm
